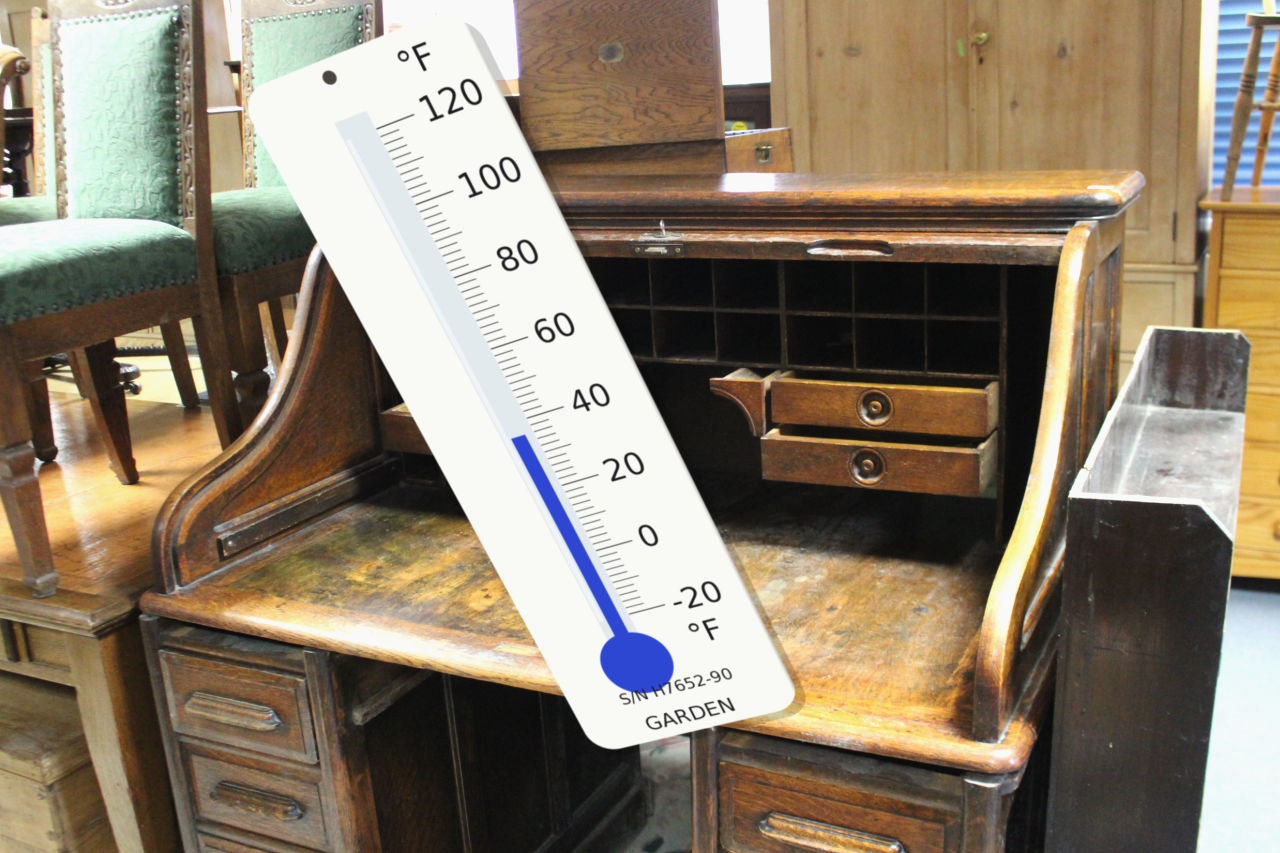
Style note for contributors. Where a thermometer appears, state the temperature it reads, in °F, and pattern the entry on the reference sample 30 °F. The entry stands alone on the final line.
36 °F
